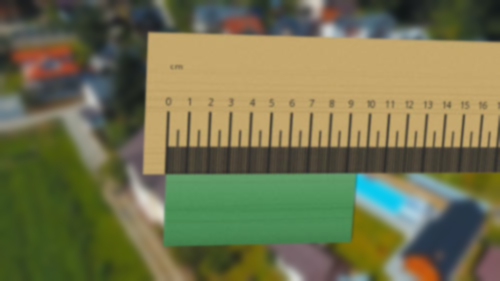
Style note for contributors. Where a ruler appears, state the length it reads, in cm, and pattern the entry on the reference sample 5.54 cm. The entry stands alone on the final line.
9.5 cm
